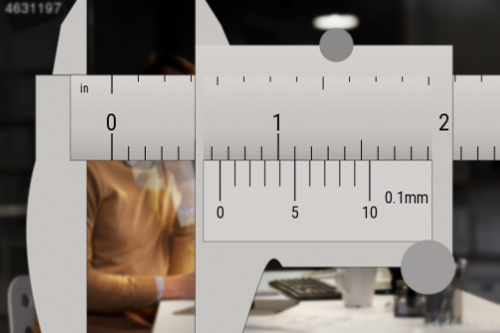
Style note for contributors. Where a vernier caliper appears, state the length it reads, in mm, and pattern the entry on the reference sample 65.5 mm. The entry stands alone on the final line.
6.5 mm
